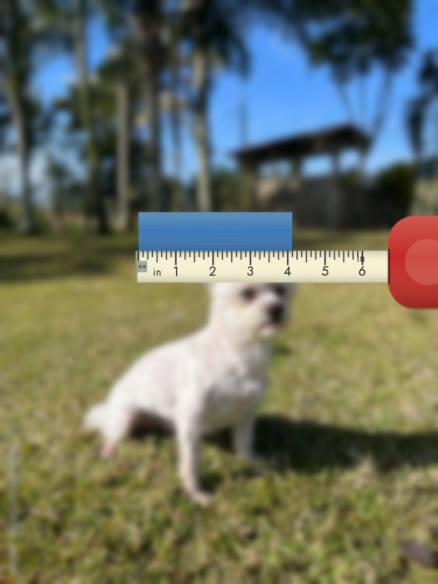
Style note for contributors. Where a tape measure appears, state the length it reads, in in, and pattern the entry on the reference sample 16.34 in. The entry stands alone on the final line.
4.125 in
